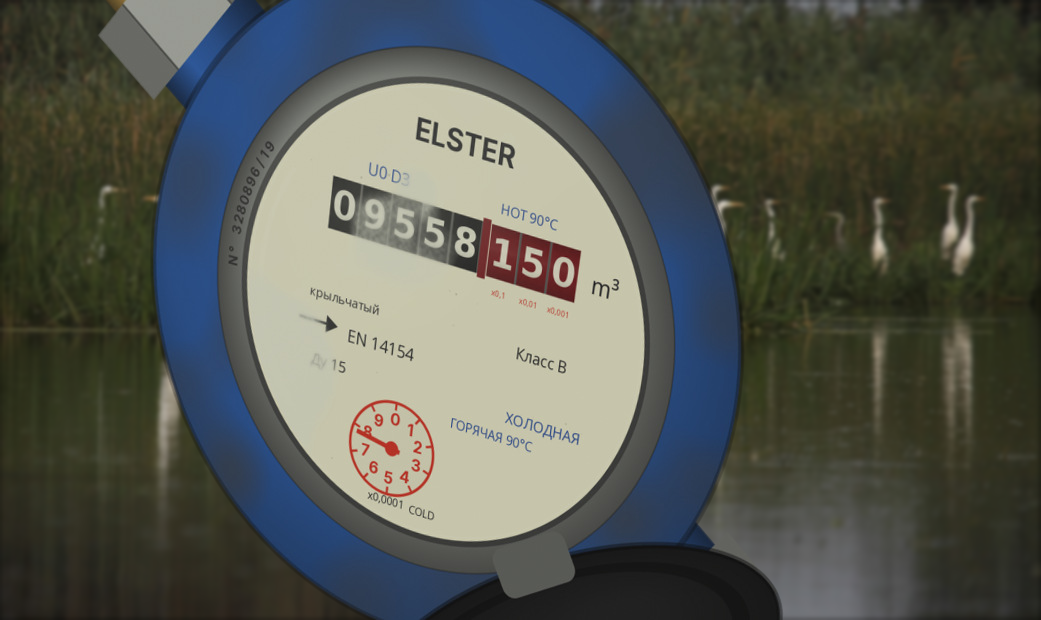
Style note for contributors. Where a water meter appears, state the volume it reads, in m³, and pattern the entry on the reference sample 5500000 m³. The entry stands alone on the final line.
9558.1507 m³
